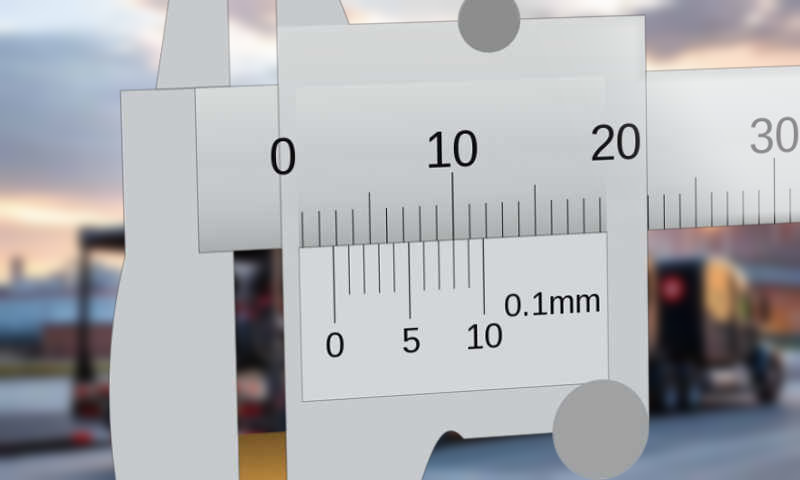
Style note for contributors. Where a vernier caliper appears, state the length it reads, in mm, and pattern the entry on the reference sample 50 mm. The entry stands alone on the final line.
2.8 mm
